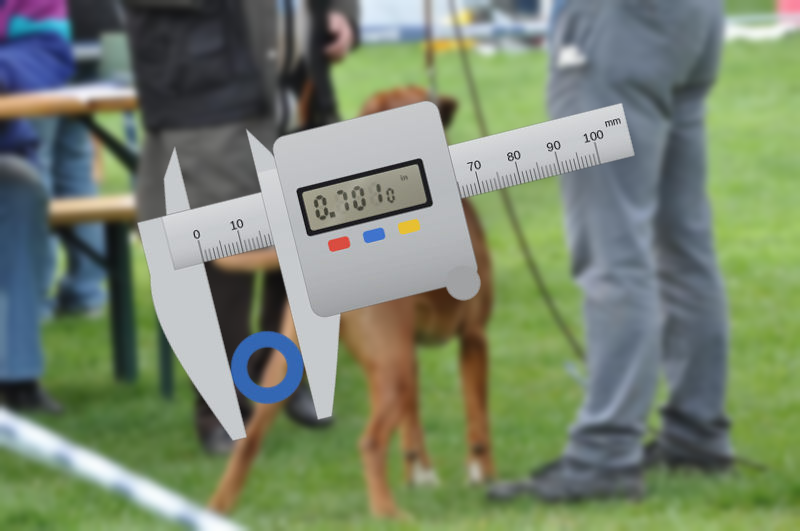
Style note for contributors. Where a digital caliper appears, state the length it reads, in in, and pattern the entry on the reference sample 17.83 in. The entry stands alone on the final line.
0.7010 in
